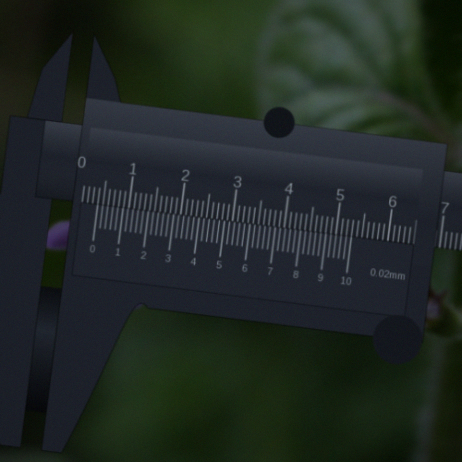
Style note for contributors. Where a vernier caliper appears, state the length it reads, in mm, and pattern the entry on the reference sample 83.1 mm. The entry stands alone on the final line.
4.0 mm
